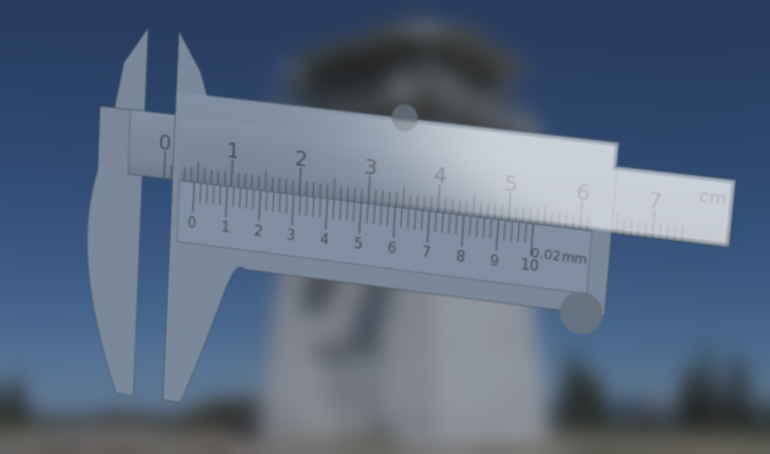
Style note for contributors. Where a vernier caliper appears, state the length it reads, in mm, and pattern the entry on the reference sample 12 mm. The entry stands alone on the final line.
4.5 mm
